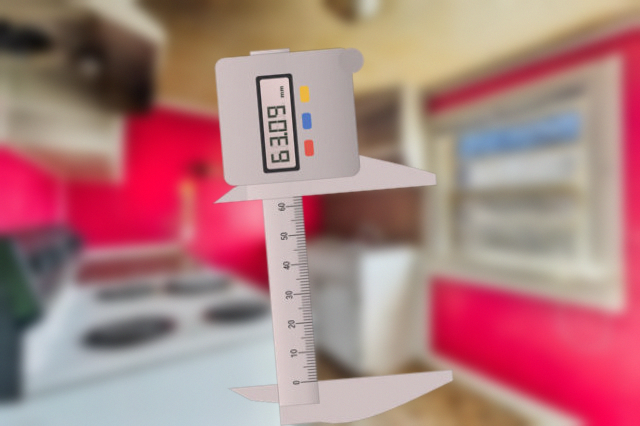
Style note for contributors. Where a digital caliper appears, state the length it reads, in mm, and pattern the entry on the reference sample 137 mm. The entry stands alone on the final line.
63.09 mm
